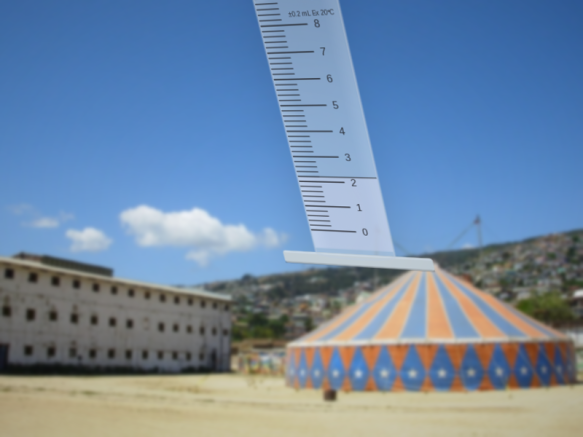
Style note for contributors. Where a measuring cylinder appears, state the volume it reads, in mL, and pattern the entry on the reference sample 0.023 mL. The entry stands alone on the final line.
2.2 mL
